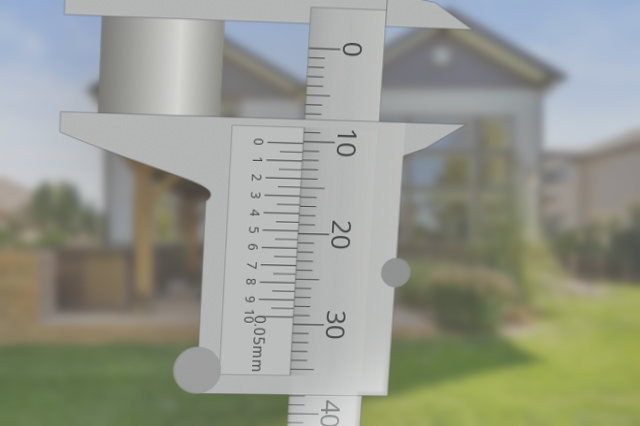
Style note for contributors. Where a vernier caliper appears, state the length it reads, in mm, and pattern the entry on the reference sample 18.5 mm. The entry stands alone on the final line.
10.2 mm
